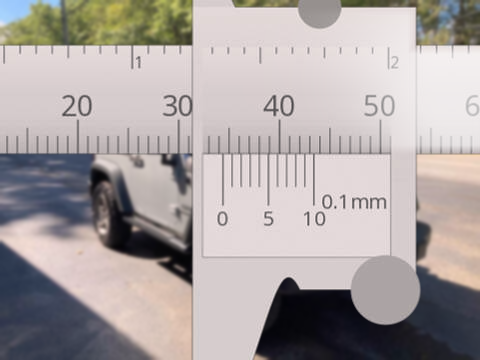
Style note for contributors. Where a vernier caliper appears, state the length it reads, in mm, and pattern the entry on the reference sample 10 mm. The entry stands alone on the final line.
34.4 mm
